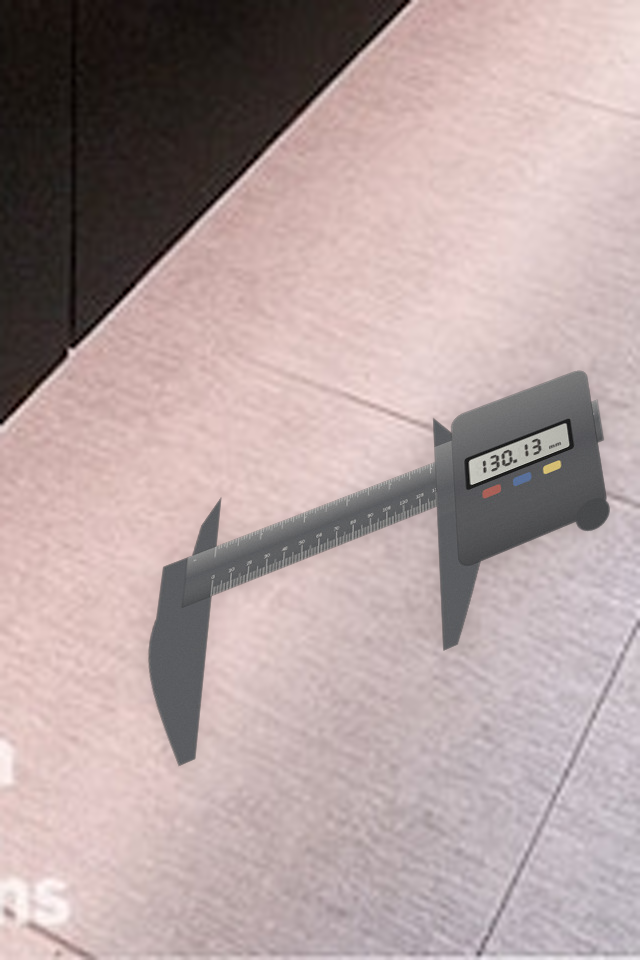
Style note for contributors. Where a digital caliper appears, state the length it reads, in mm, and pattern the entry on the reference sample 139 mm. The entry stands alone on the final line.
130.13 mm
